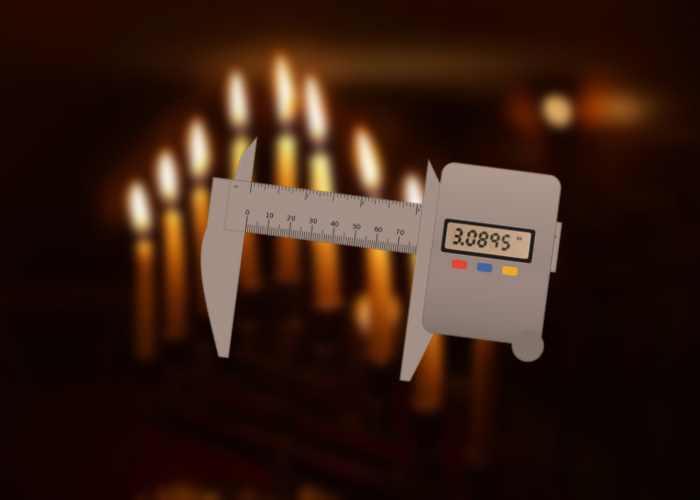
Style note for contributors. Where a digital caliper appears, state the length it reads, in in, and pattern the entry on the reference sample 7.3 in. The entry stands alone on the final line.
3.0895 in
